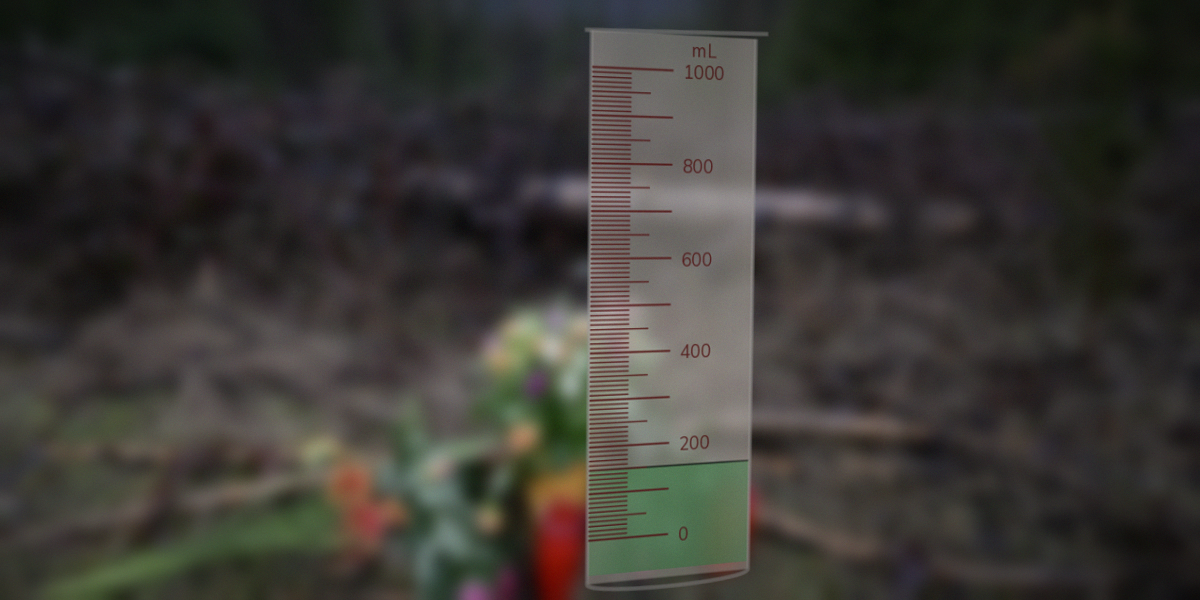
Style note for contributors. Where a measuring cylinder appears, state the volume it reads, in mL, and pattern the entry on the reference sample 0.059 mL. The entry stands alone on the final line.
150 mL
